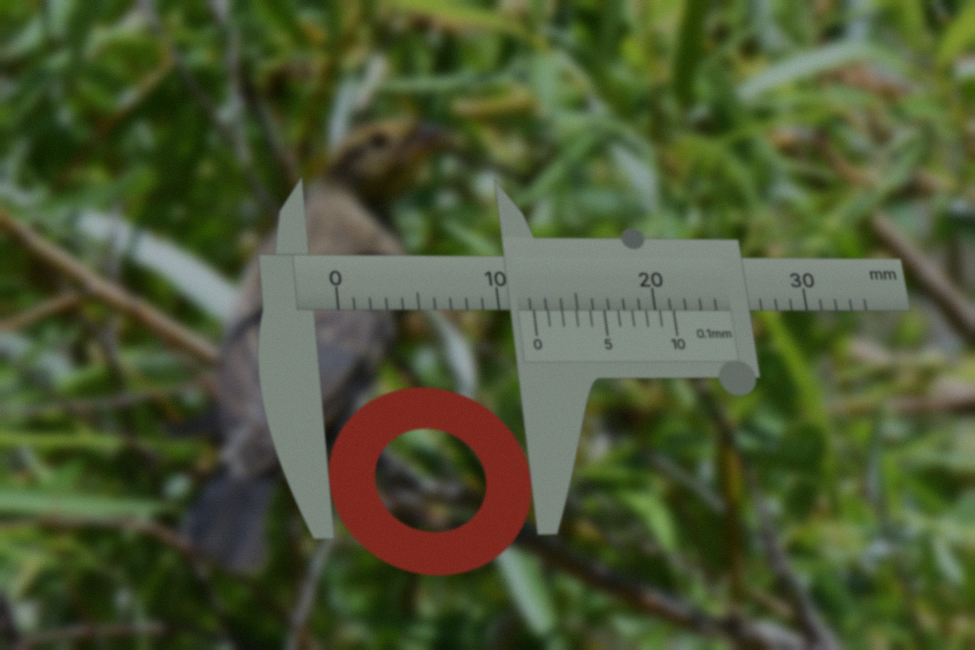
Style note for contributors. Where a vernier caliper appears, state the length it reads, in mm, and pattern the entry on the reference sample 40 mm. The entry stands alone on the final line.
12.2 mm
